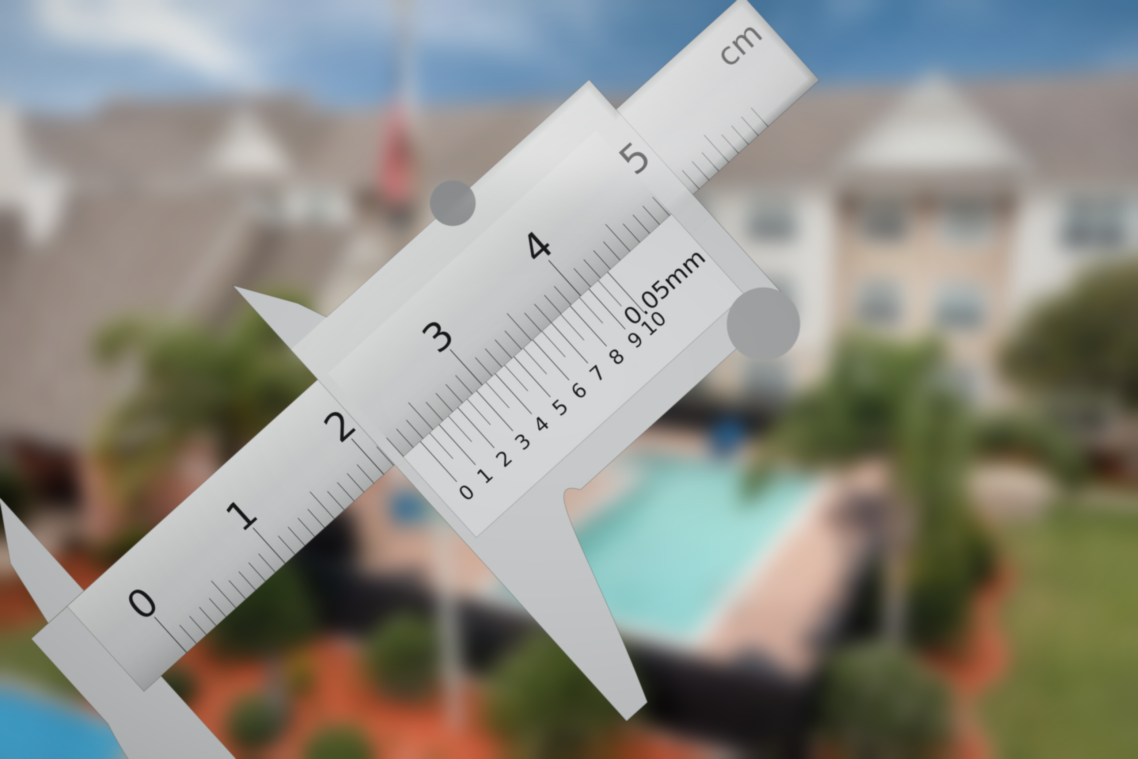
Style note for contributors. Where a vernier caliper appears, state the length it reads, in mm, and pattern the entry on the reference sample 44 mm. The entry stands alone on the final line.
23.7 mm
